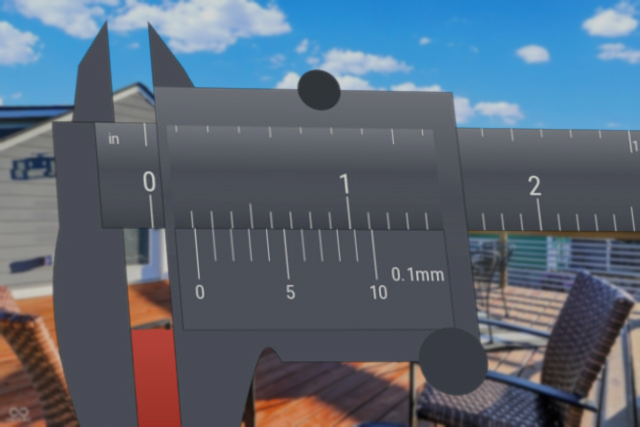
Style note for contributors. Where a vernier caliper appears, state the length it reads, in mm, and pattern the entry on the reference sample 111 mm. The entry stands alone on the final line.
2.1 mm
